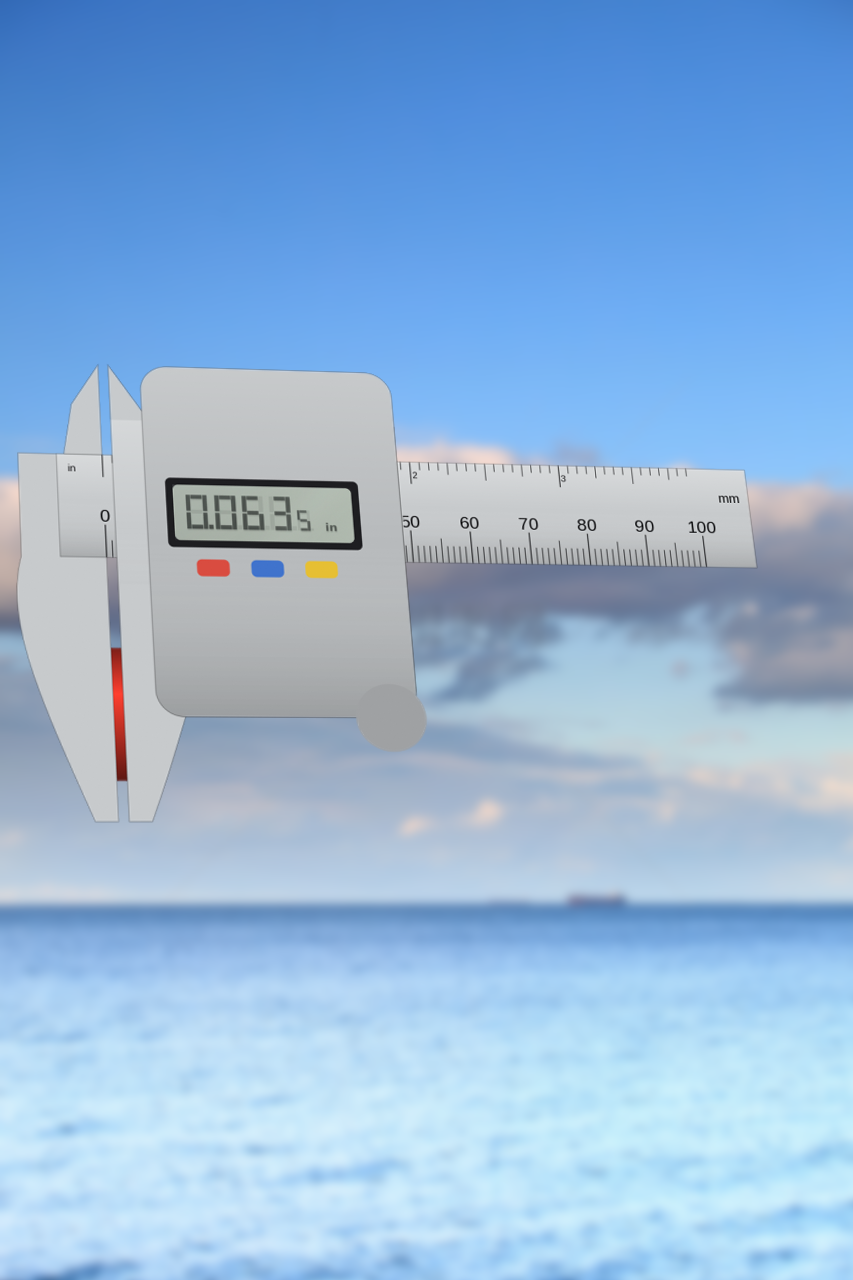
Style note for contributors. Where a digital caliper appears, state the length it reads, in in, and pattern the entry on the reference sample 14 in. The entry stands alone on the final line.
0.0635 in
